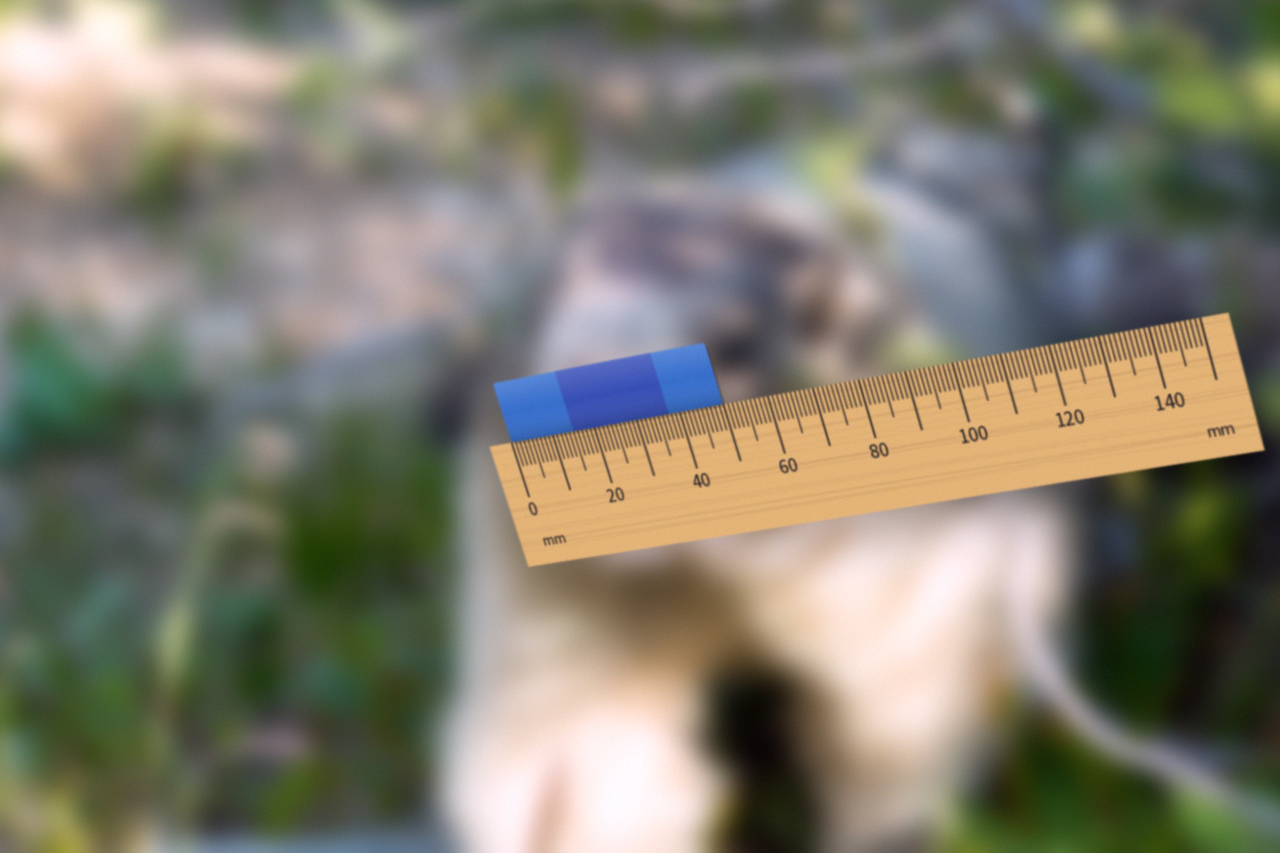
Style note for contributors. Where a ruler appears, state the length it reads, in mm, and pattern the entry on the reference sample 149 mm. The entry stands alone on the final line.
50 mm
